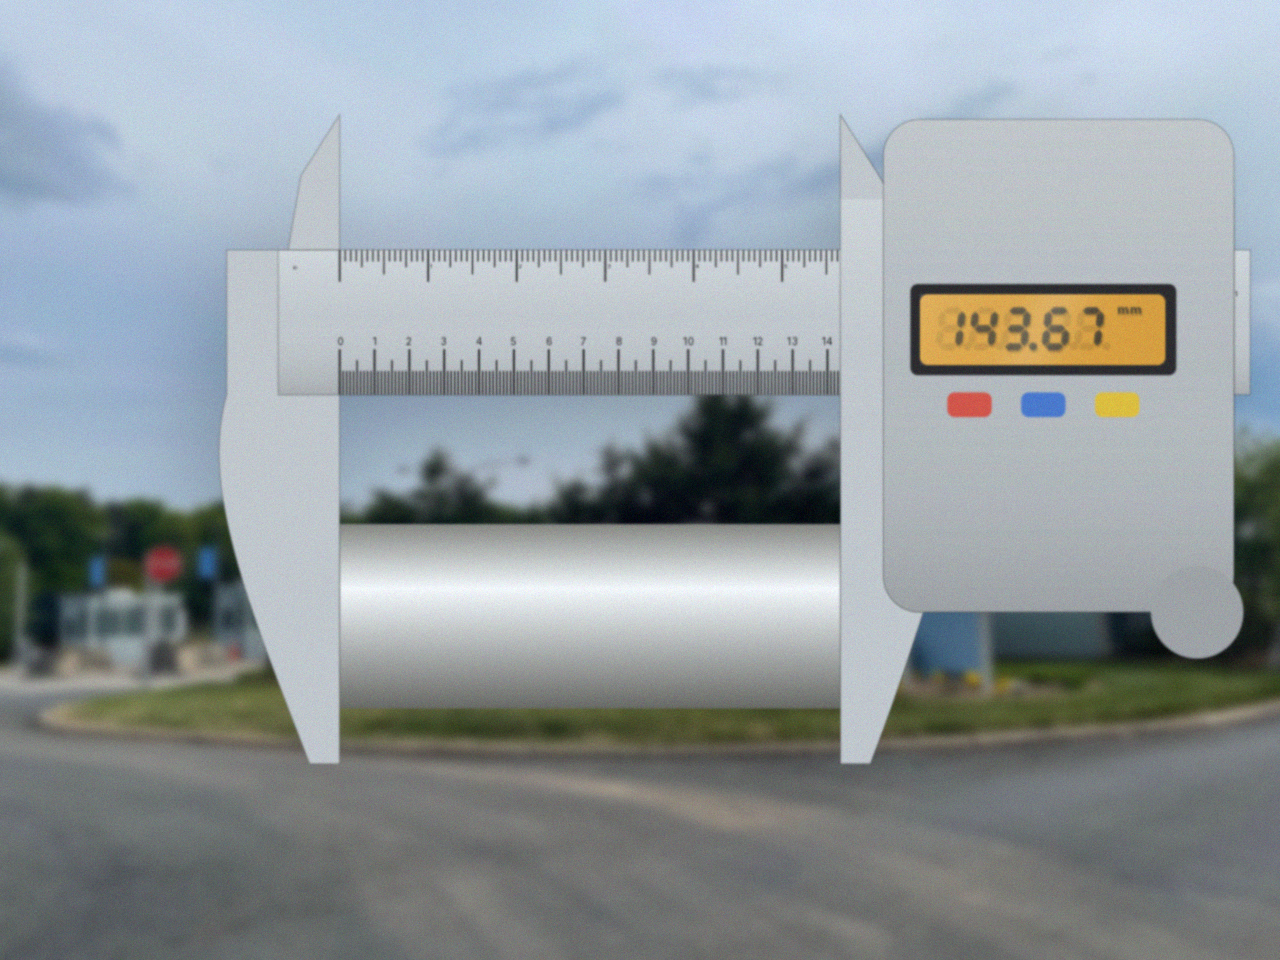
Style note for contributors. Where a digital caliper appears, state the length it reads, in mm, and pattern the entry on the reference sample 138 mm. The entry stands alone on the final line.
143.67 mm
